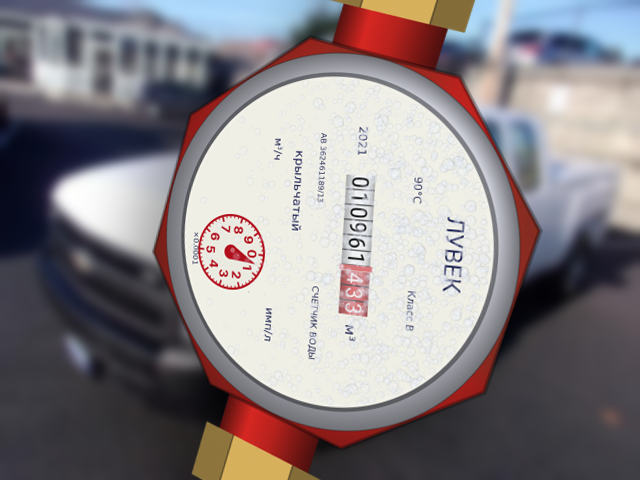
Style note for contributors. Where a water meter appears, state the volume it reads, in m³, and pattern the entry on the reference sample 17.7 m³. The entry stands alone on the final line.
10961.4330 m³
